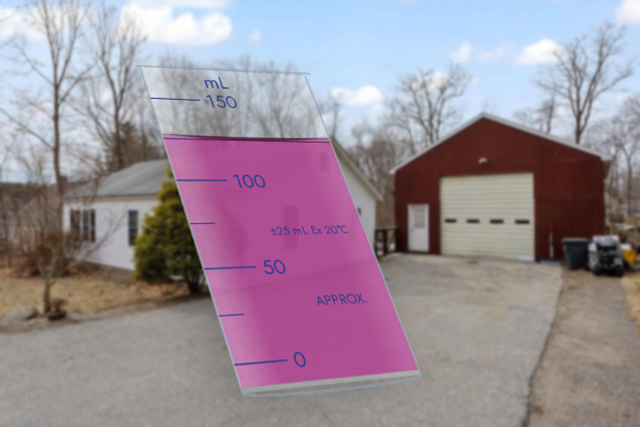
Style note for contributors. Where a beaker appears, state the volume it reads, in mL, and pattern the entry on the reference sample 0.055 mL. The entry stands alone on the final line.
125 mL
